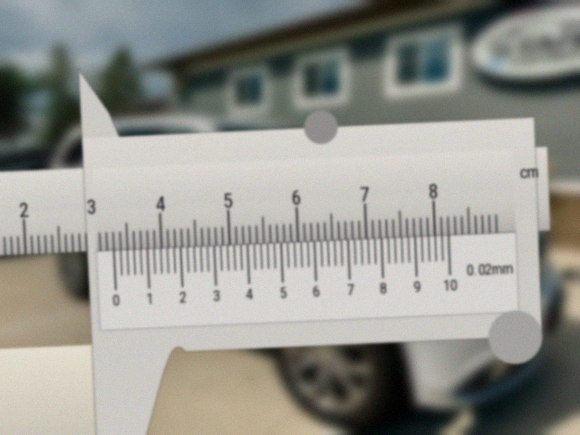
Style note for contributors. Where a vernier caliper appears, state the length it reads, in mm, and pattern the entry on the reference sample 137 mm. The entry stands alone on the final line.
33.0 mm
